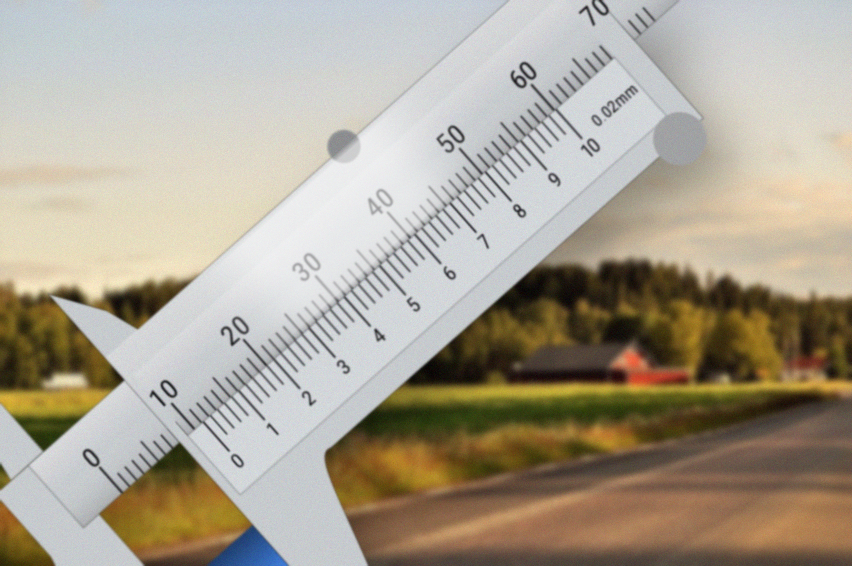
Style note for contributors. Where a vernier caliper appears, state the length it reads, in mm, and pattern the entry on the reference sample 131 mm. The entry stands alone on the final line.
11.2 mm
